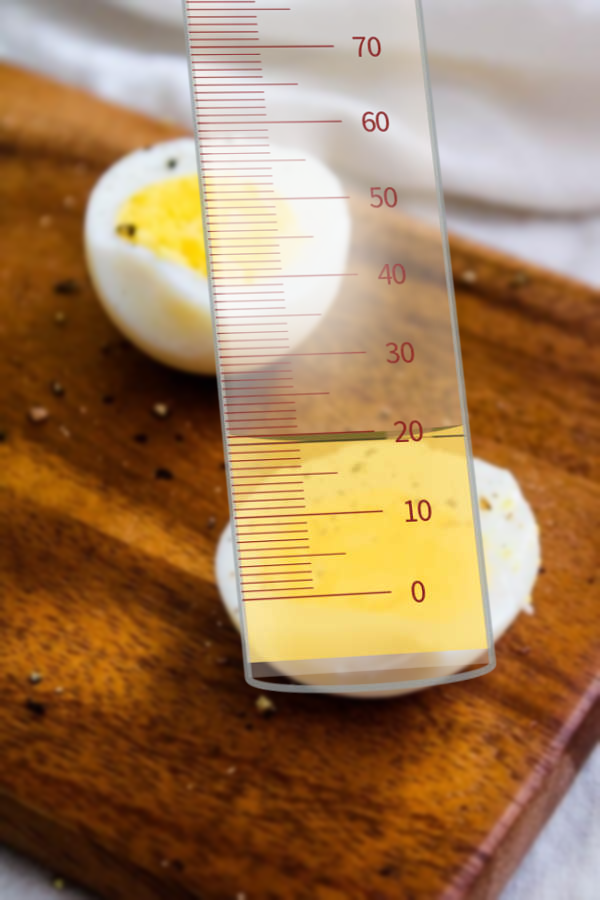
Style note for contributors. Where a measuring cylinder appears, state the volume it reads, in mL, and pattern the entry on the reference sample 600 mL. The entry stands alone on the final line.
19 mL
